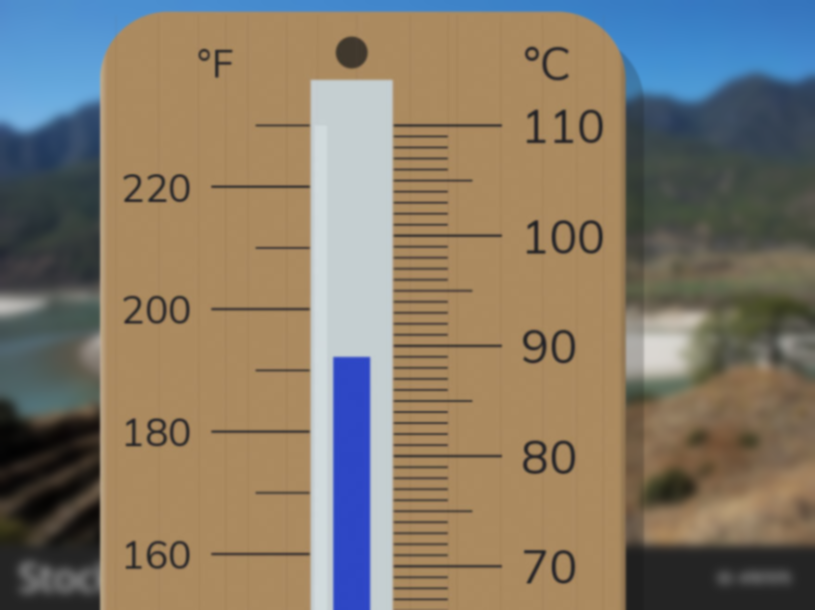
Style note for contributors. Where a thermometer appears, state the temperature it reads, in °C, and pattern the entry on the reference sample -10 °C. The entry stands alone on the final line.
89 °C
